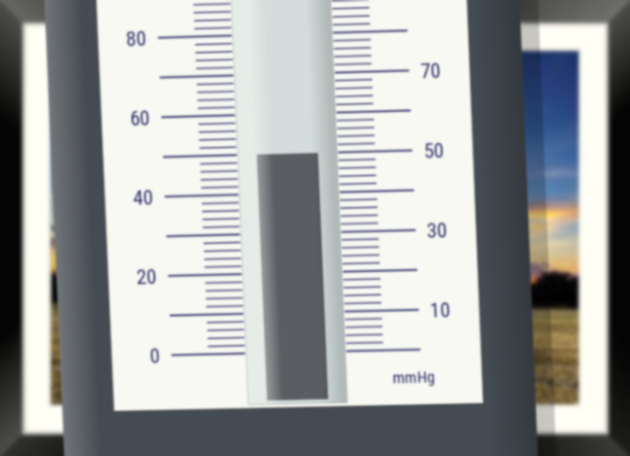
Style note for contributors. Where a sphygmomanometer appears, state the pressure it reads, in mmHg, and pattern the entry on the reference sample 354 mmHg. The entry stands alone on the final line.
50 mmHg
